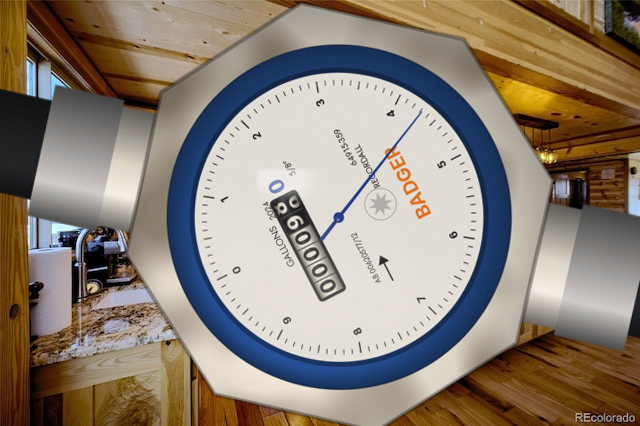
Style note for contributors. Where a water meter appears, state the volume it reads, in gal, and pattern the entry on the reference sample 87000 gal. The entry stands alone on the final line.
984.3 gal
